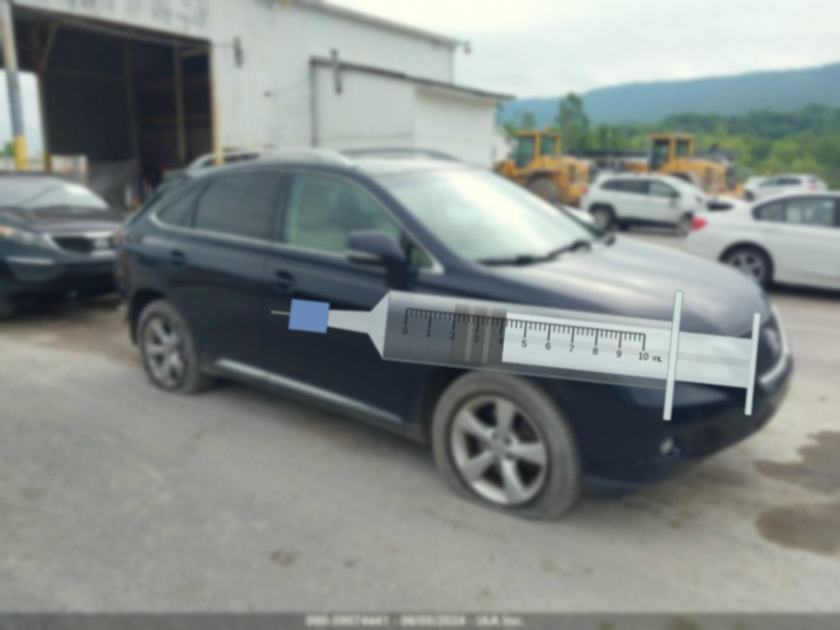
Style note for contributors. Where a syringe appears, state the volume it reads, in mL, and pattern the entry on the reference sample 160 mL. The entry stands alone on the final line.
2 mL
